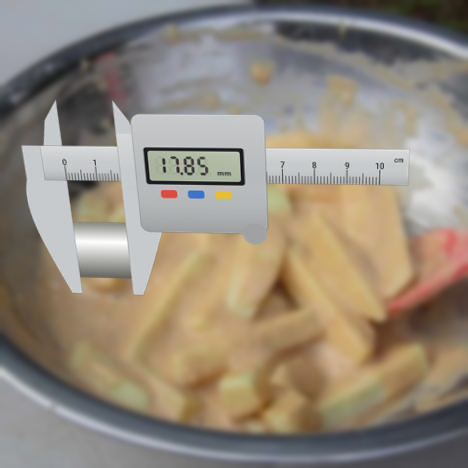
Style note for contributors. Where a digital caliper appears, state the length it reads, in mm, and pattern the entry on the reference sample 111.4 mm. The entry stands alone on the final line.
17.85 mm
